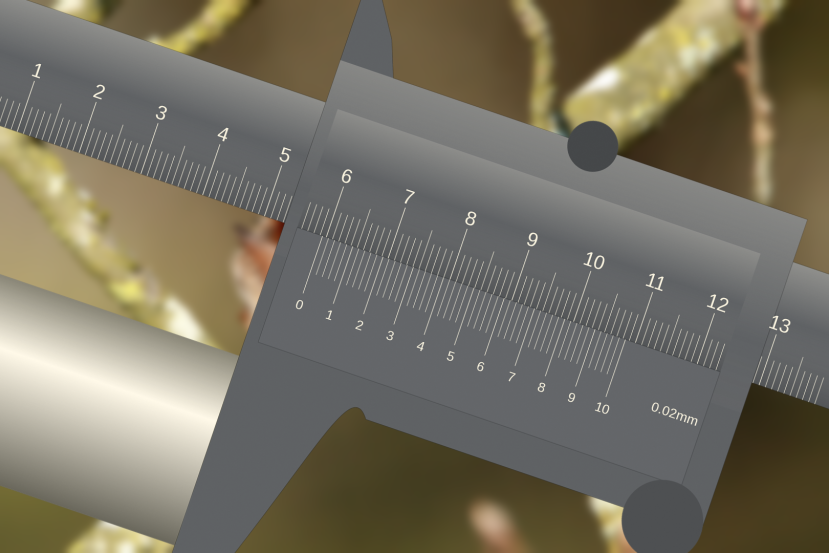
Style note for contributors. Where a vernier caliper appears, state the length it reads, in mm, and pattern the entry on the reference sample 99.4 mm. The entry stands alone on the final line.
59.4 mm
